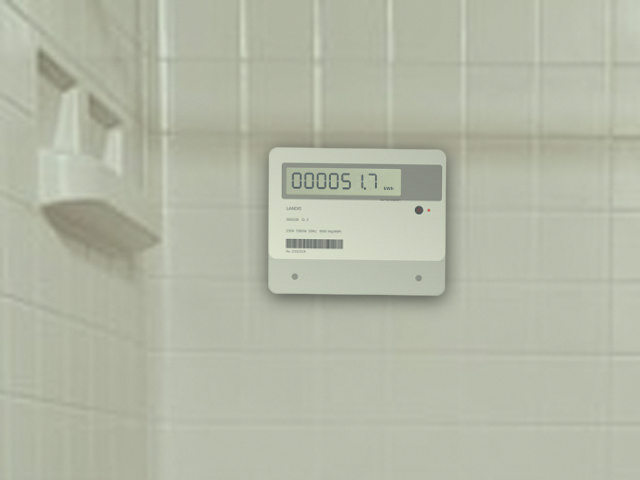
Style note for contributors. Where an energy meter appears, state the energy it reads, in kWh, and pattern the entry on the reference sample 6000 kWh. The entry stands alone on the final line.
51.7 kWh
